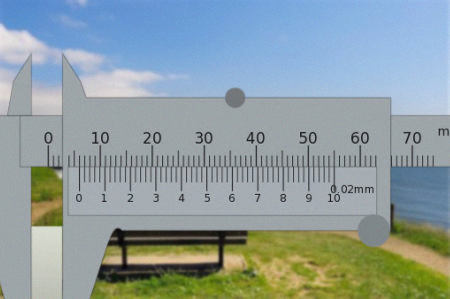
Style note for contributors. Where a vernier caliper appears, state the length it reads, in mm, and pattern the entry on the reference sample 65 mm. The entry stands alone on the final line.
6.0 mm
